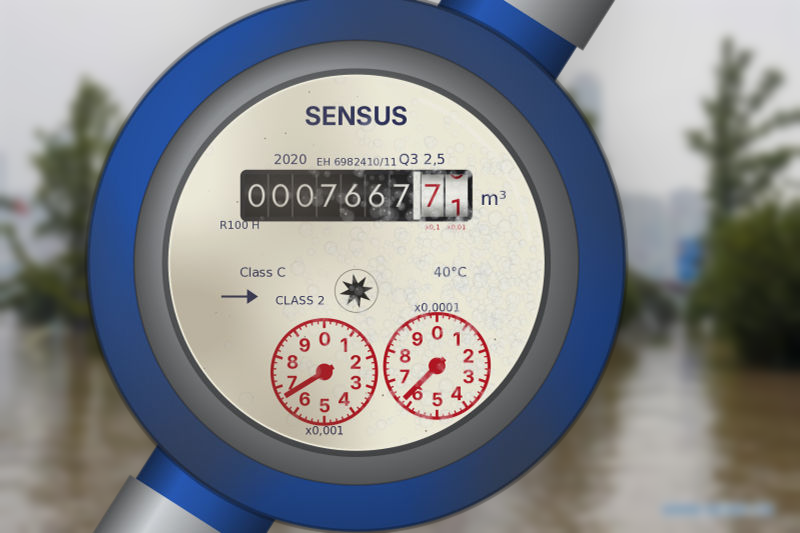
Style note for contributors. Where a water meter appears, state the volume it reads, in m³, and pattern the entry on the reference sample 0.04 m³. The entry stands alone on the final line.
7667.7066 m³
